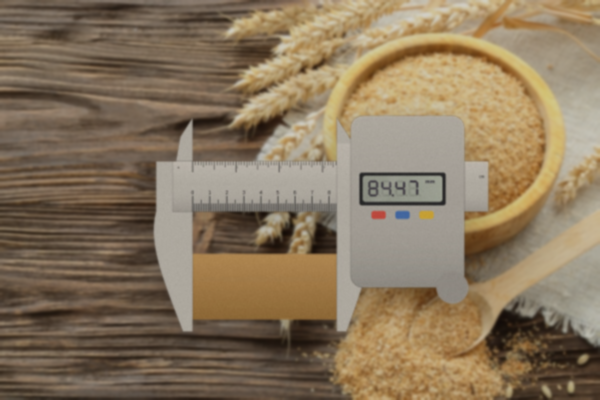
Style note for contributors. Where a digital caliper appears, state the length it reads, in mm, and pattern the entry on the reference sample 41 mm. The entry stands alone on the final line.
84.47 mm
